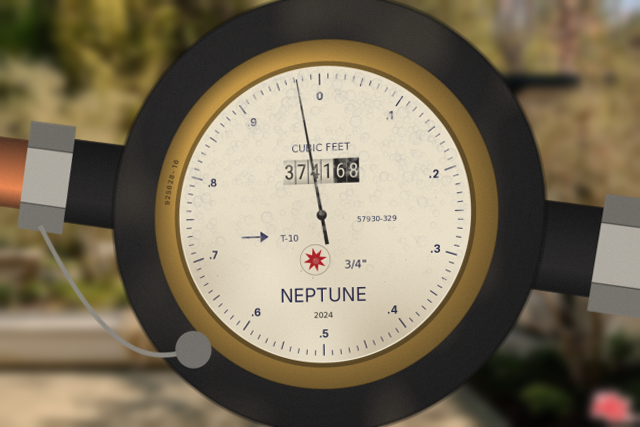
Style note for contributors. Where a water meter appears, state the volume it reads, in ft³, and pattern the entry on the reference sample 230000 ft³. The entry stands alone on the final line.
374167.97 ft³
